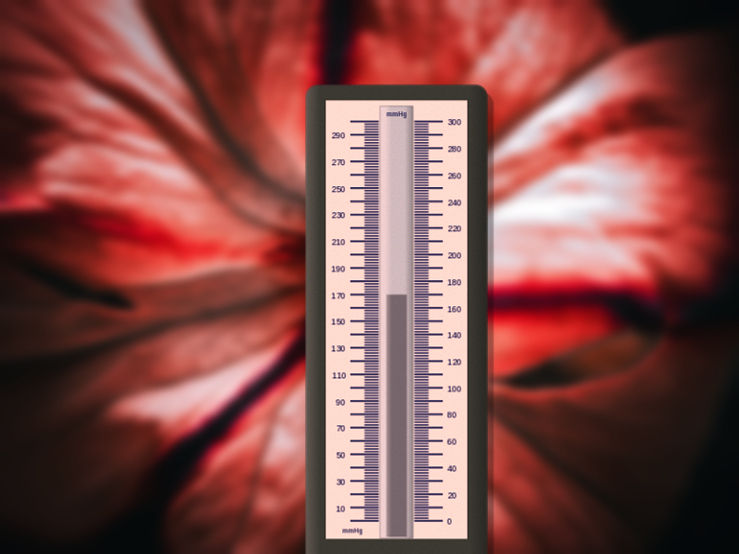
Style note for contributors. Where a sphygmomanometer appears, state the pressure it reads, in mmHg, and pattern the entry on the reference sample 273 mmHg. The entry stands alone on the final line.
170 mmHg
